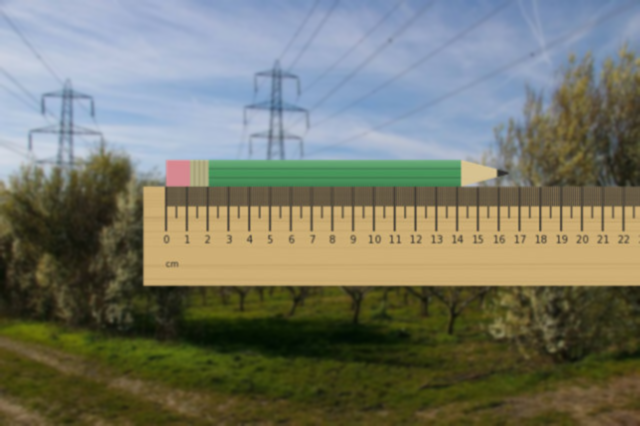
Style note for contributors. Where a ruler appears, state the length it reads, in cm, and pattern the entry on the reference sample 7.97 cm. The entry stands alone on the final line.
16.5 cm
